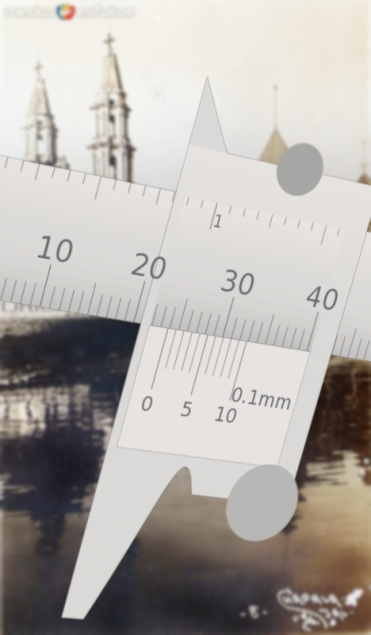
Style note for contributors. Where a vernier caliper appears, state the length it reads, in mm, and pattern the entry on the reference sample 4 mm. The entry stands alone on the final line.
23.8 mm
